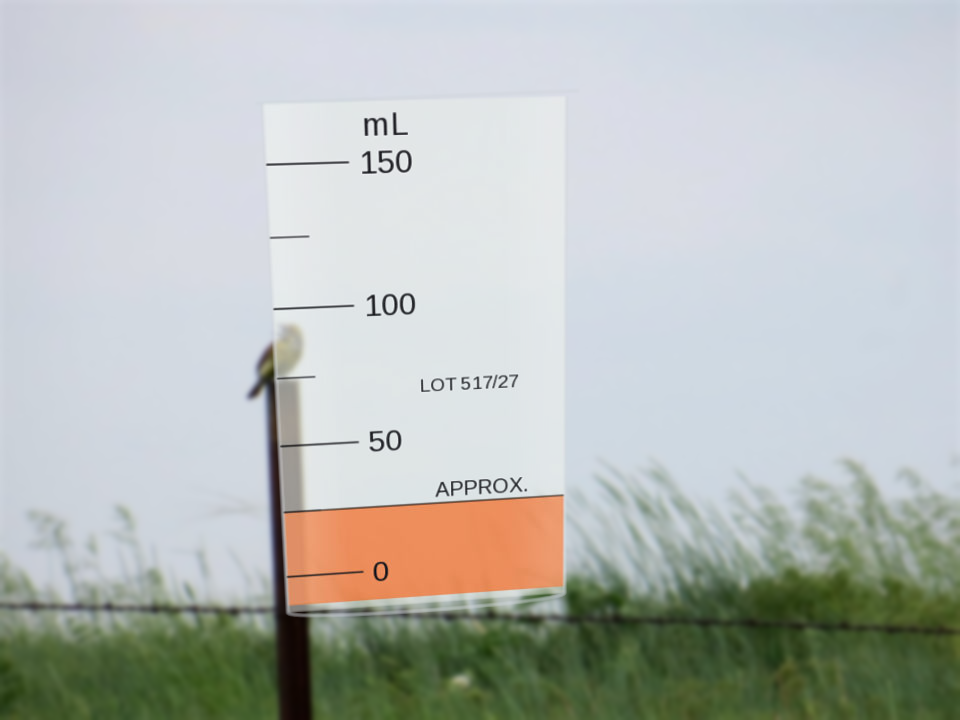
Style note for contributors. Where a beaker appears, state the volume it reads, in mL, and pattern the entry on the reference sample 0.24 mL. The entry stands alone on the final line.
25 mL
